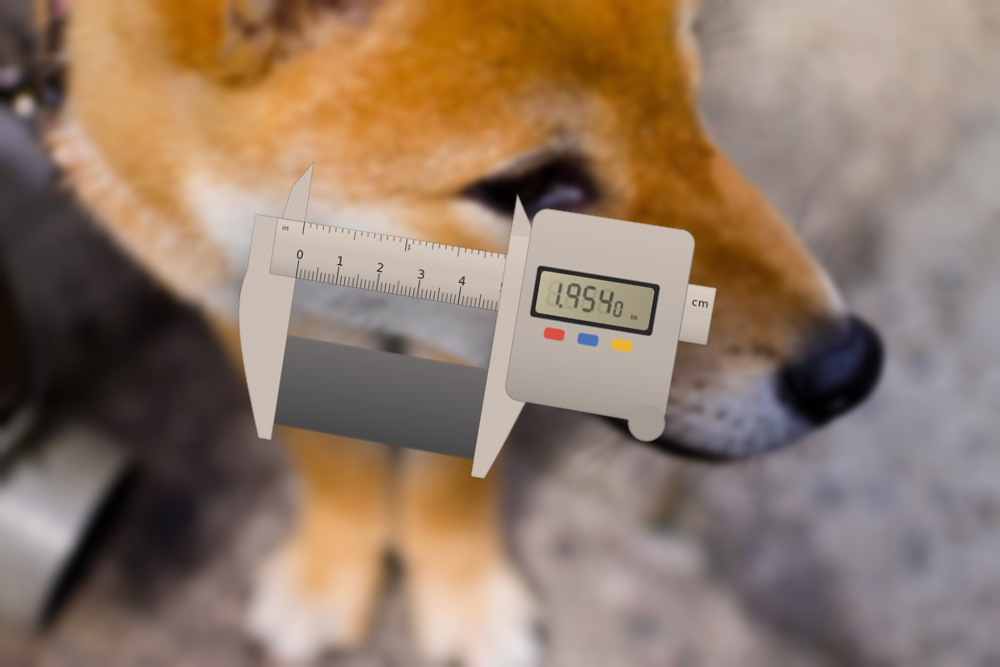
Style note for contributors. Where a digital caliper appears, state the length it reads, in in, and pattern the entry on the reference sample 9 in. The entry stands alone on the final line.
1.9540 in
